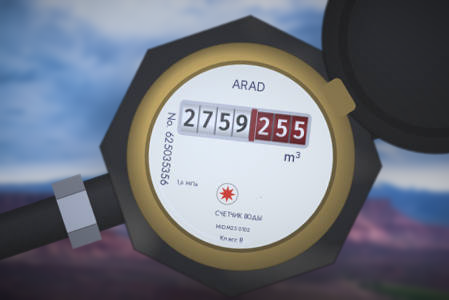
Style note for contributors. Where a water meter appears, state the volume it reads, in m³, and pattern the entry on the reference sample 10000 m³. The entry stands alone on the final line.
2759.255 m³
